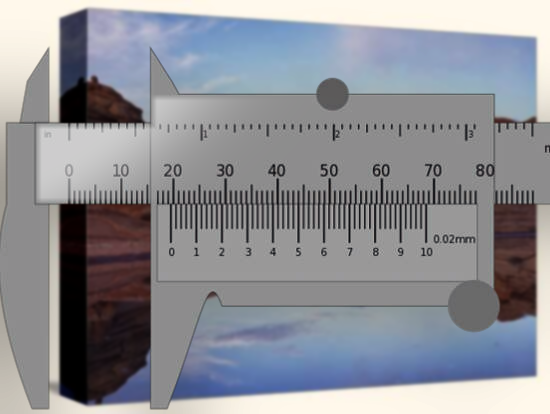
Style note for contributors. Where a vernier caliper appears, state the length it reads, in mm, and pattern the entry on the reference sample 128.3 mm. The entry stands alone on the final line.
19.5 mm
